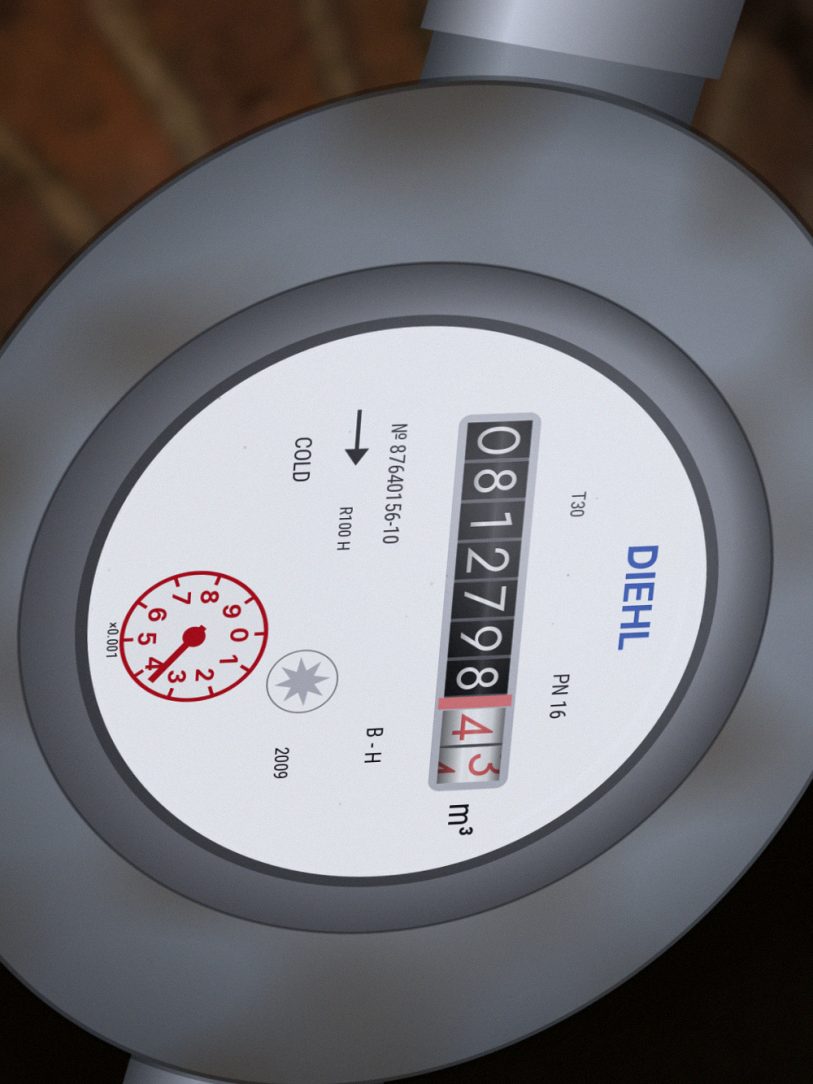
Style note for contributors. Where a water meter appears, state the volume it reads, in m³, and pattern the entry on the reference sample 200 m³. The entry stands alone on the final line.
812798.433 m³
